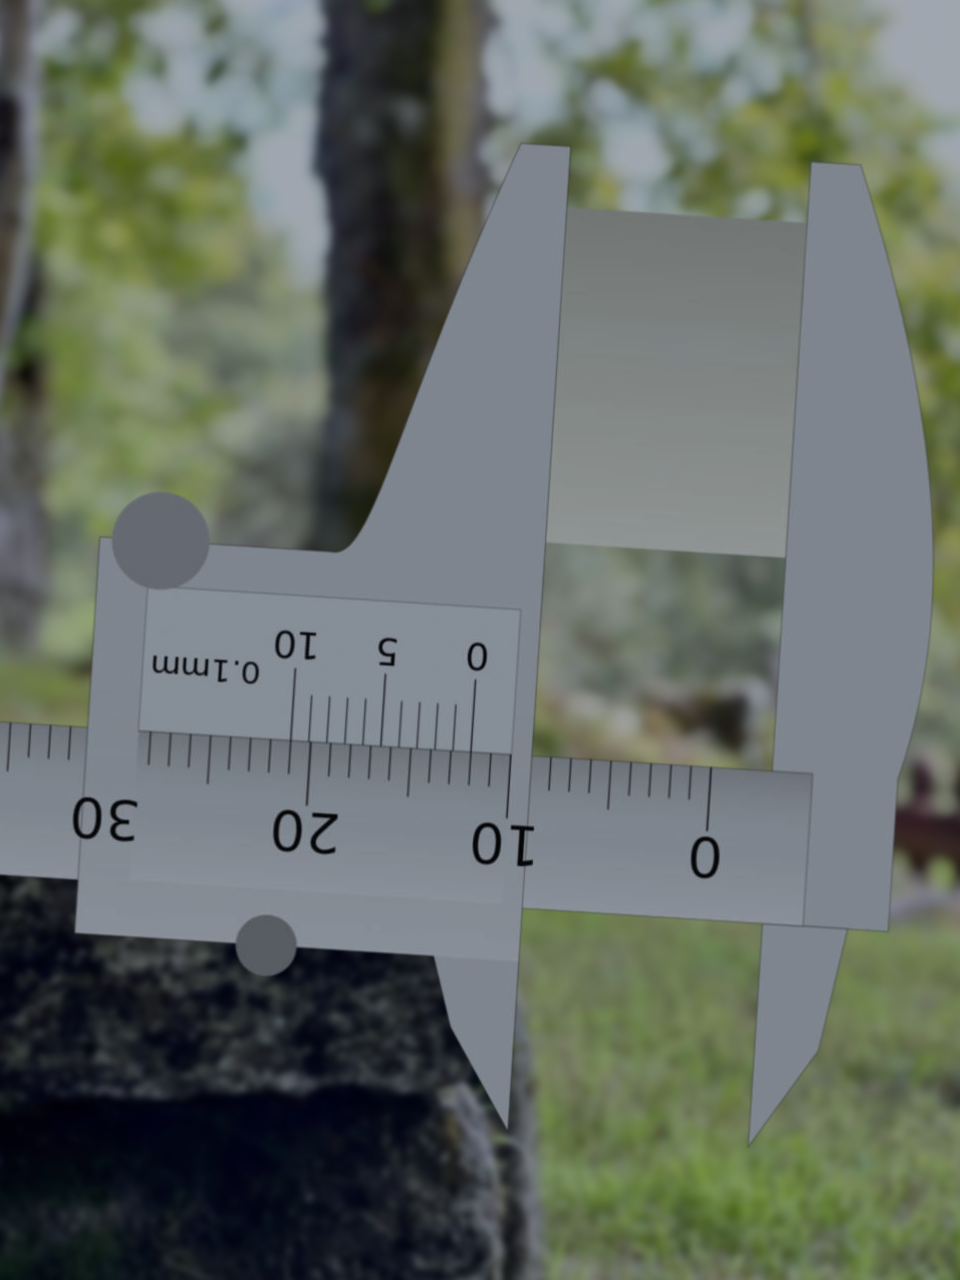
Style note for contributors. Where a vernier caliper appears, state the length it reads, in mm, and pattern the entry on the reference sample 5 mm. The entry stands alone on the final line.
12.0 mm
